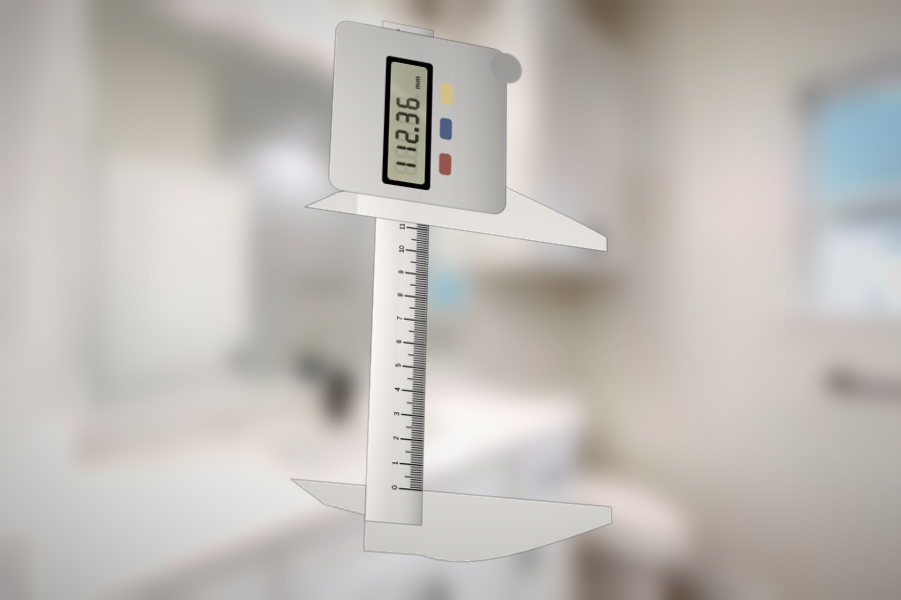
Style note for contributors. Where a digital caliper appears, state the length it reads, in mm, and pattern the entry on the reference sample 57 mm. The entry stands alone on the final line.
112.36 mm
